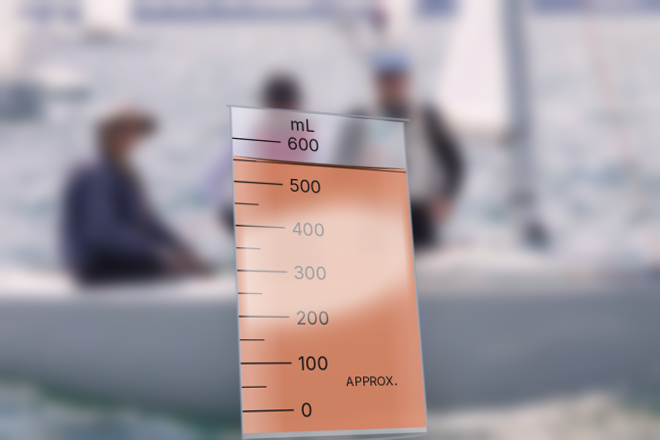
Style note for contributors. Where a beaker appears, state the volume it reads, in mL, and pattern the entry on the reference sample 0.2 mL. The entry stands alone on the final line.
550 mL
